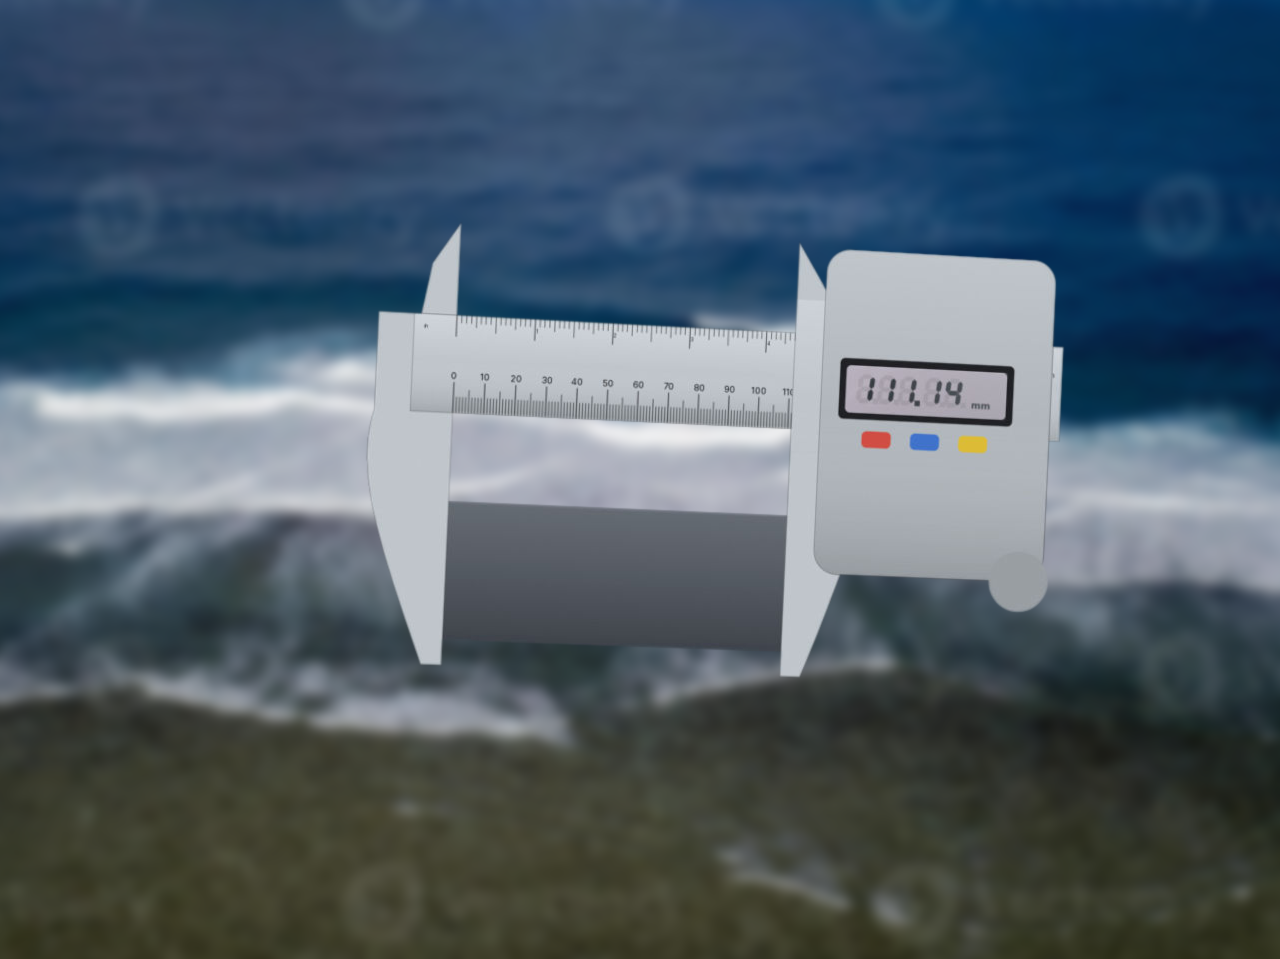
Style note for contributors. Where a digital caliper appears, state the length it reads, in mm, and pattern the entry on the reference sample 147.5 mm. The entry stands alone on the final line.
111.14 mm
